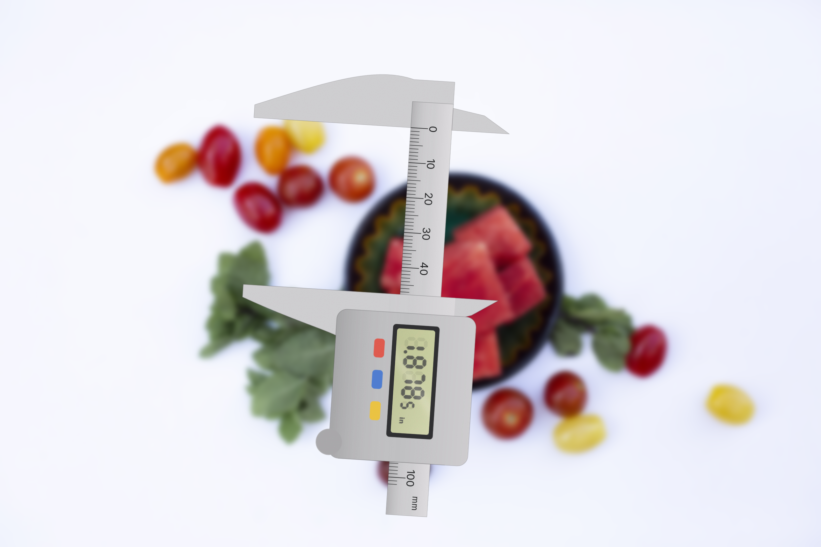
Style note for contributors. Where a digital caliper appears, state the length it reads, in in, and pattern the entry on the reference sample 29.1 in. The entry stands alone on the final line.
1.8785 in
